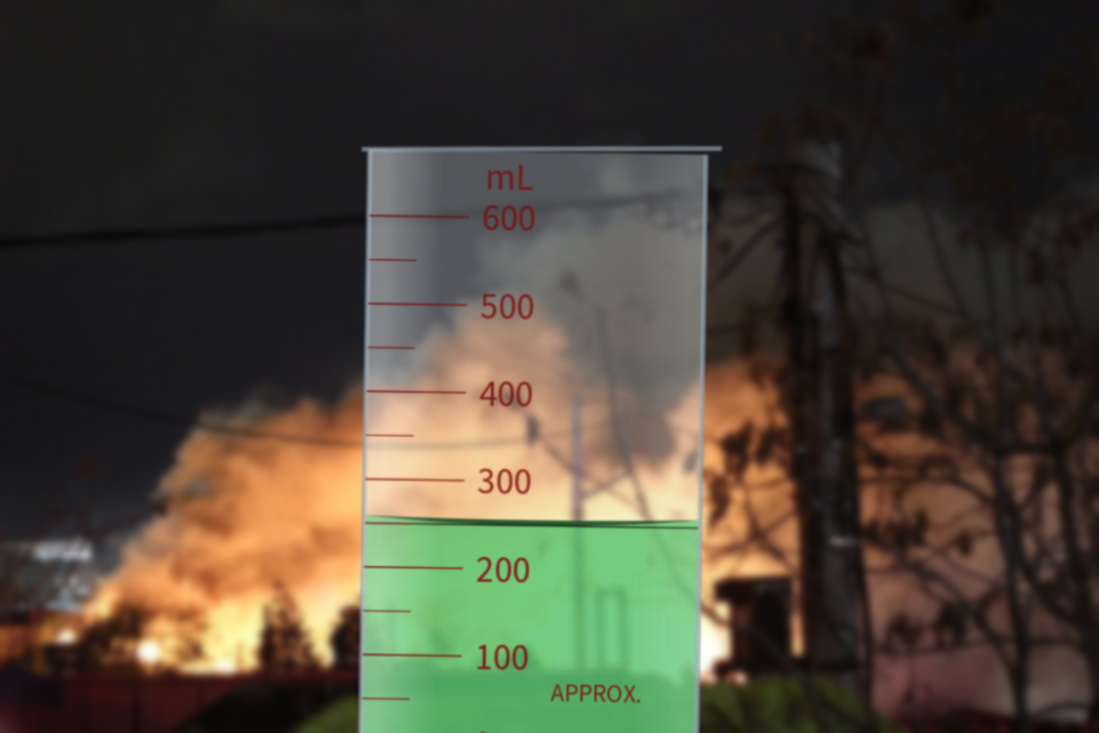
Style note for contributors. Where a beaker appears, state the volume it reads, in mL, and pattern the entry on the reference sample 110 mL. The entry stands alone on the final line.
250 mL
